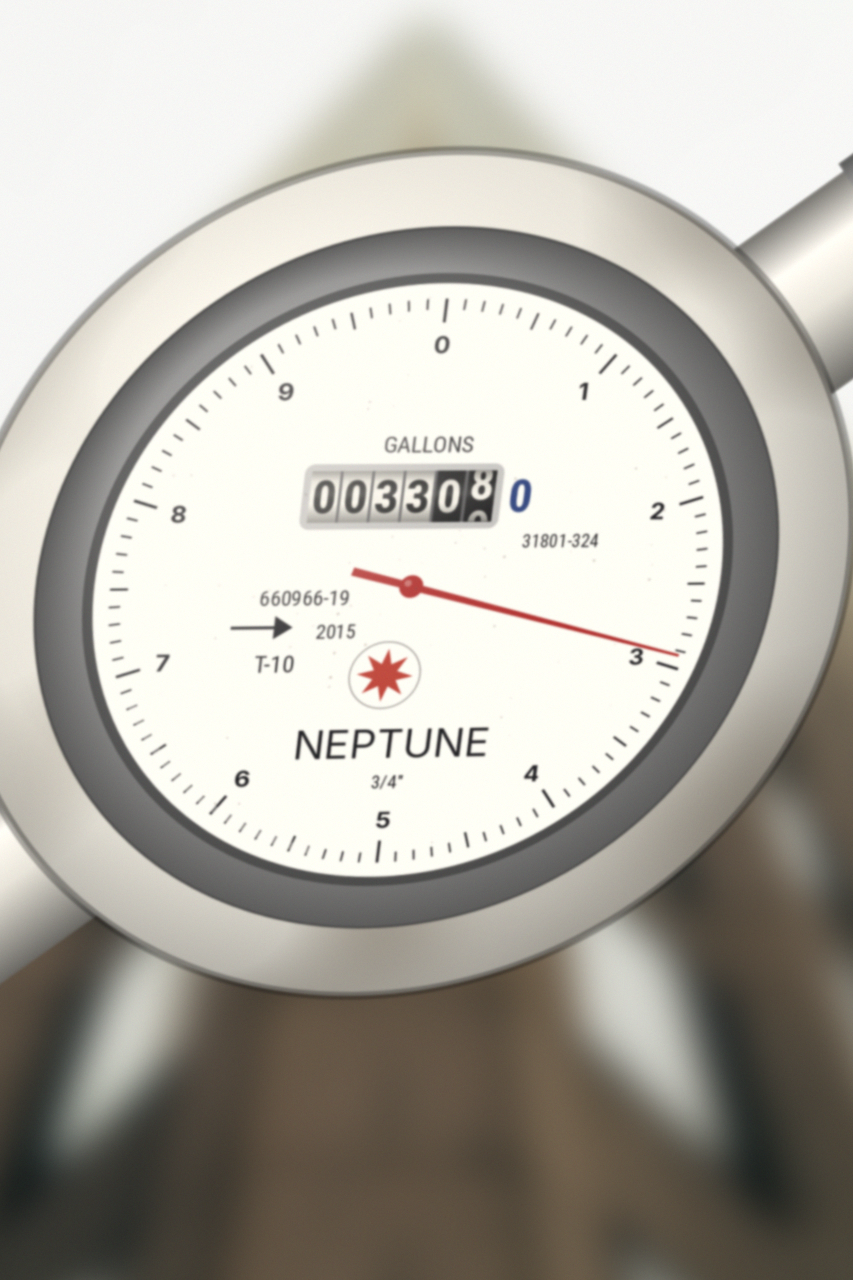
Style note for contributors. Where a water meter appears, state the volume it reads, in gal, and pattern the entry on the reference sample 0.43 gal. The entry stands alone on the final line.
33082.9 gal
